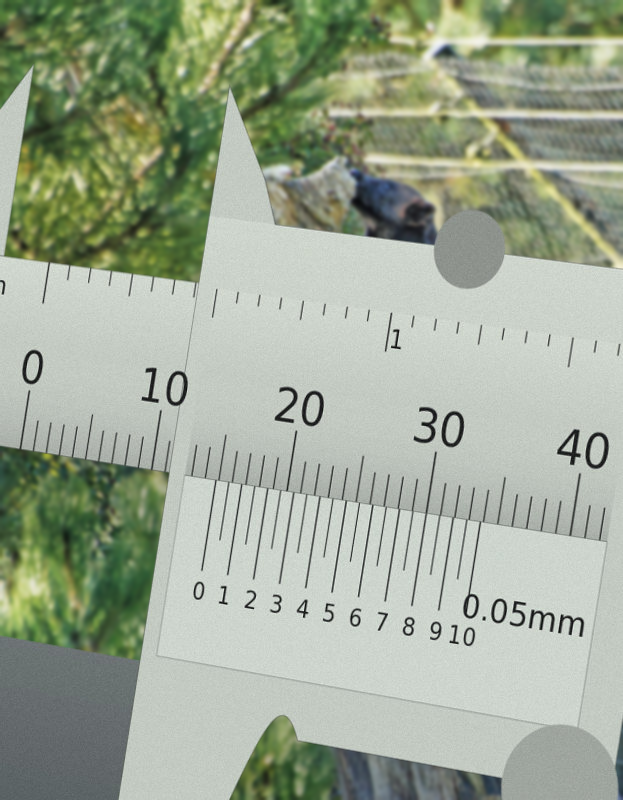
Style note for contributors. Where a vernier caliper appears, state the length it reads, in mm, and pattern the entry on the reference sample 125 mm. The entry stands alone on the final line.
14.8 mm
